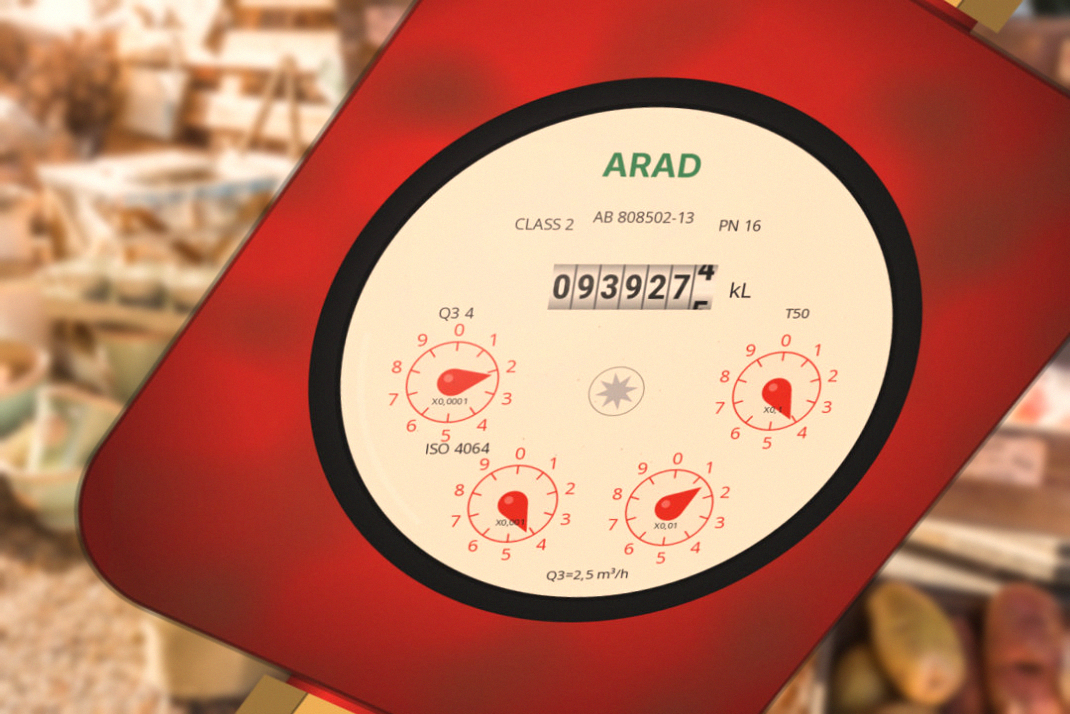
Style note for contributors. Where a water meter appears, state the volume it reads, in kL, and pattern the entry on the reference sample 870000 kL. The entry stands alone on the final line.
939274.4142 kL
